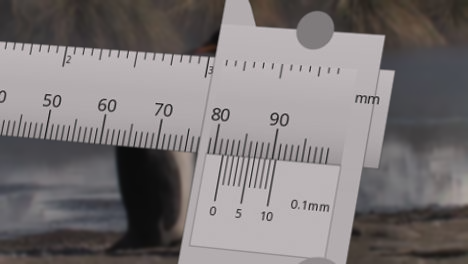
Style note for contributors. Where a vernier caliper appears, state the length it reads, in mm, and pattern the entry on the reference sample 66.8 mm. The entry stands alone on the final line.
81.6 mm
